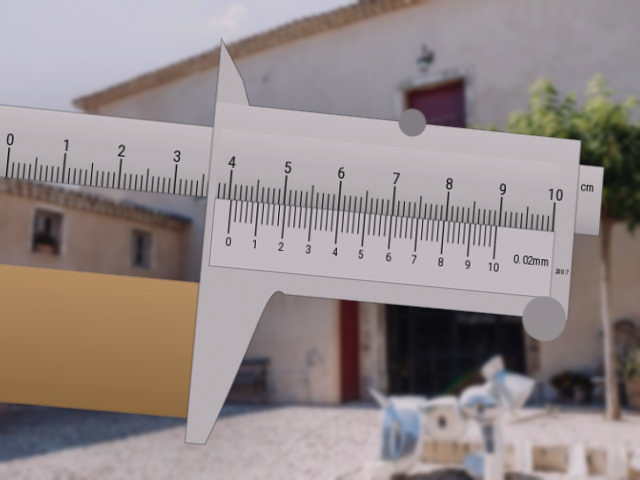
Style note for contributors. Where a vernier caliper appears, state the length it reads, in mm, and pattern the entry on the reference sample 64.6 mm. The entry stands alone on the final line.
40.4 mm
